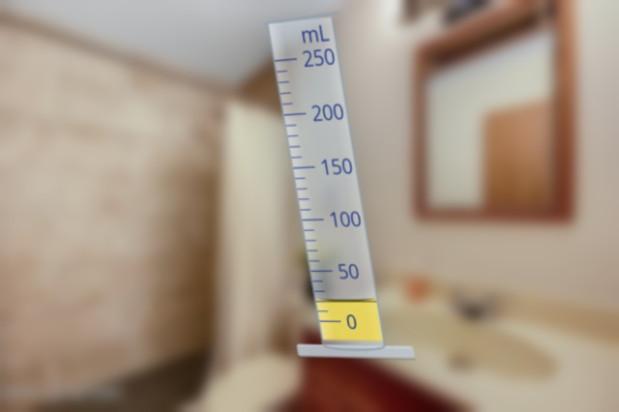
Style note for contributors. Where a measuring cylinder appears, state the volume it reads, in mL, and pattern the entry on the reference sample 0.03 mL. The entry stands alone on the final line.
20 mL
